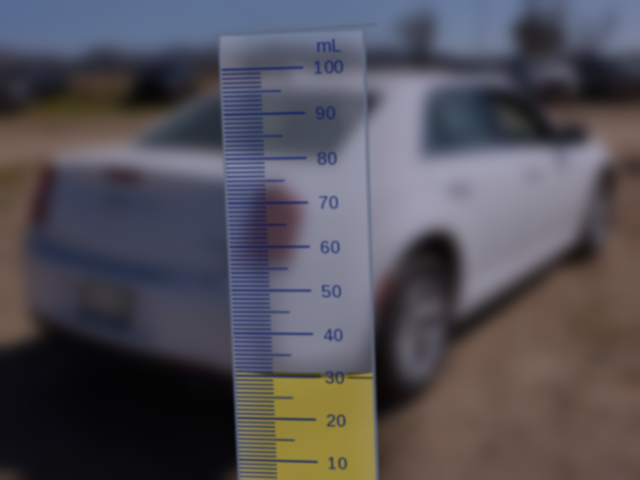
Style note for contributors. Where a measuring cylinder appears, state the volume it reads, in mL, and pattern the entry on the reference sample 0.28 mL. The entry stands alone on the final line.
30 mL
